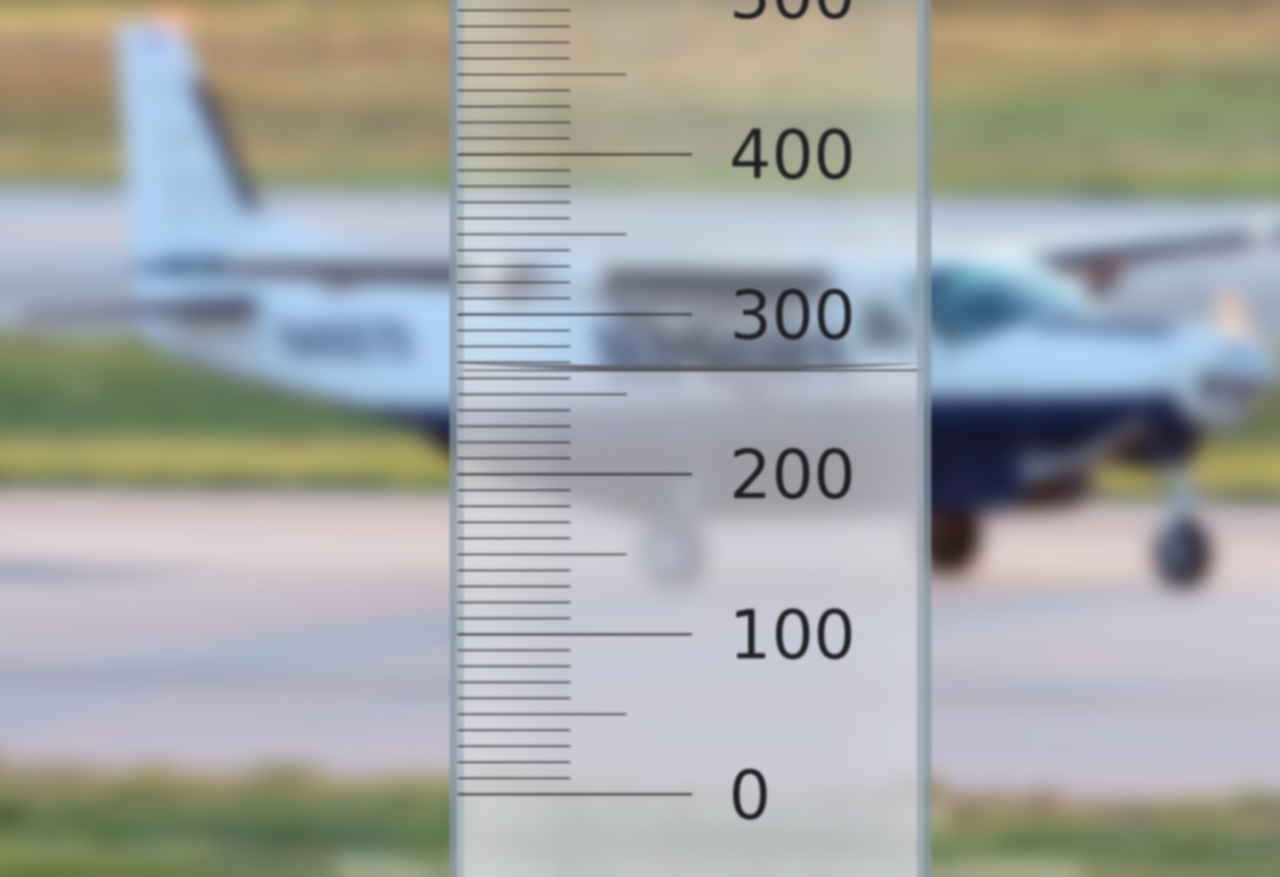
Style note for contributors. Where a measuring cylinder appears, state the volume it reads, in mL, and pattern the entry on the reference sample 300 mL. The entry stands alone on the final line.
265 mL
